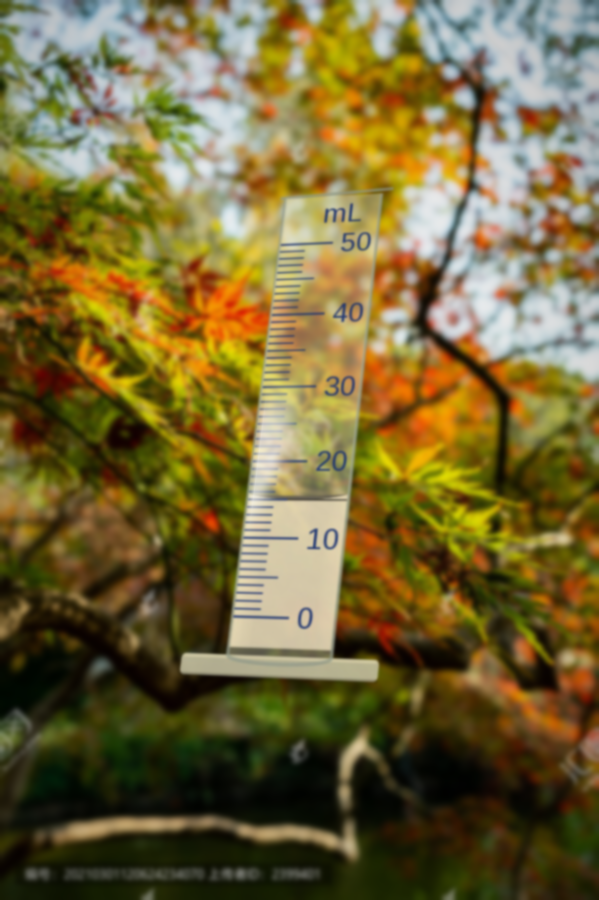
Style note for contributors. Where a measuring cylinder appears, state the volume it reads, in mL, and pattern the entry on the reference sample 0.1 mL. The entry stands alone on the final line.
15 mL
